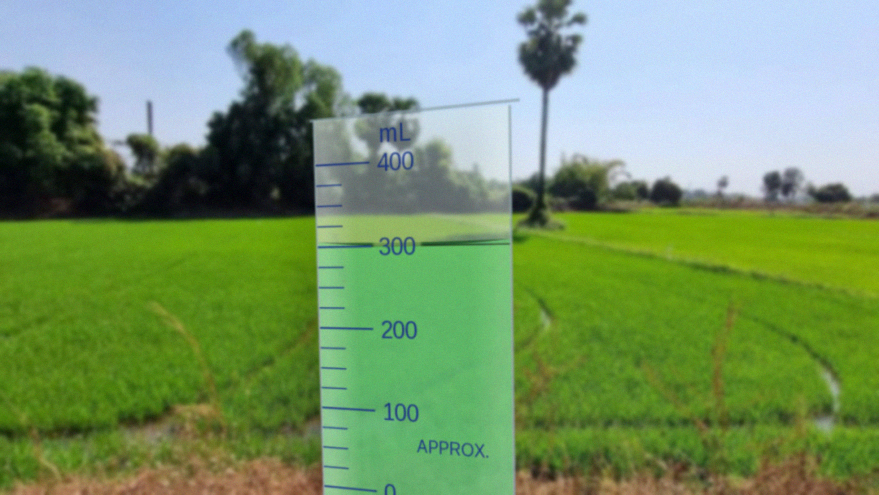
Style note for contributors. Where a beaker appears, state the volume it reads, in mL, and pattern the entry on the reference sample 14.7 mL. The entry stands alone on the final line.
300 mL
